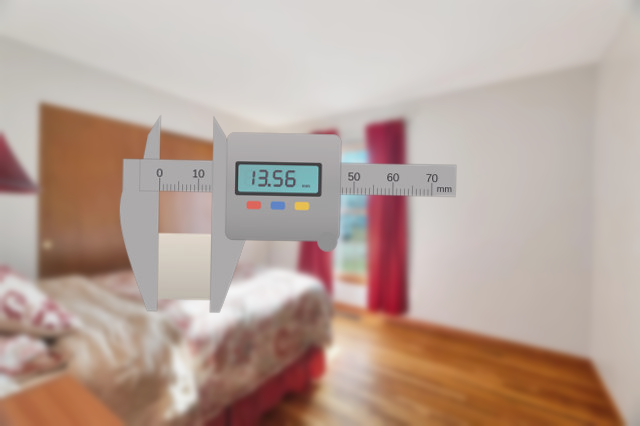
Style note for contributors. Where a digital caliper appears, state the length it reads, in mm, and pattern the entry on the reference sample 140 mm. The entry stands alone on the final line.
13.56 mm
